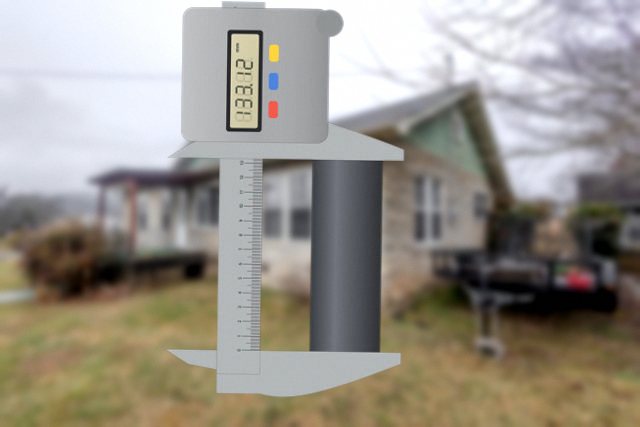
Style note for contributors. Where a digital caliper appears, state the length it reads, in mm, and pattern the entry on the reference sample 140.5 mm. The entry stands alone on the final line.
133.12 mm
